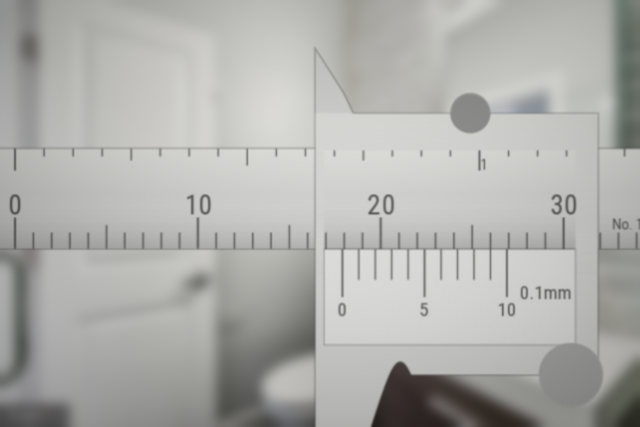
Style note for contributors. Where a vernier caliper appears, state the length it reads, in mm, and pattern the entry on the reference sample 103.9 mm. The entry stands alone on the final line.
17.9 mm
